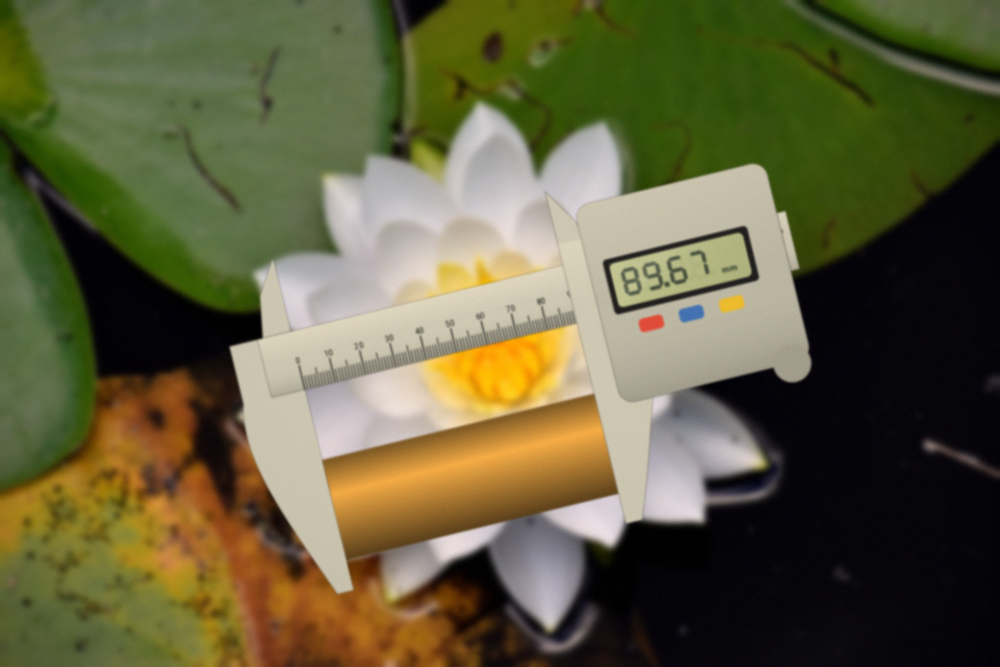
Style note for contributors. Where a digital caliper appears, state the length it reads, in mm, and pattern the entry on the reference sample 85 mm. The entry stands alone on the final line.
89.67 mm
